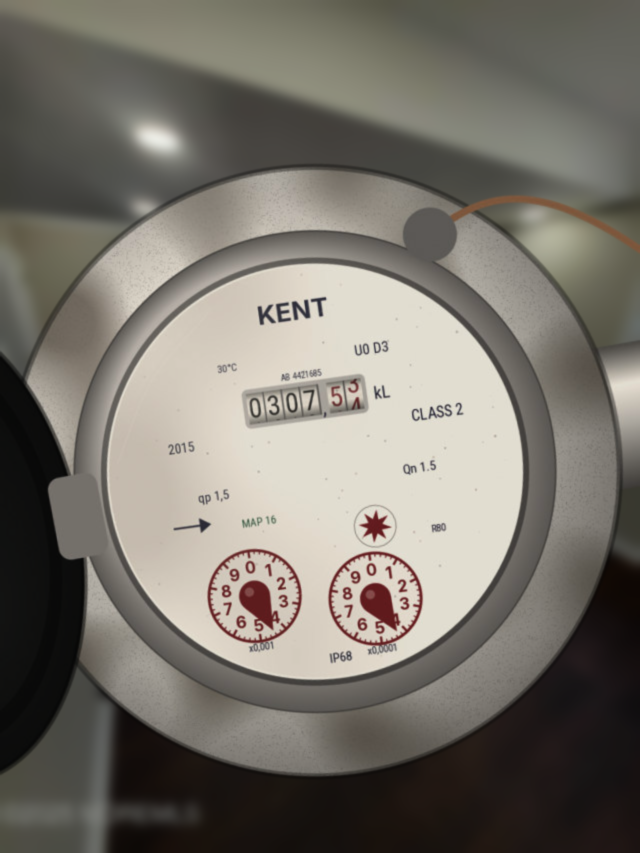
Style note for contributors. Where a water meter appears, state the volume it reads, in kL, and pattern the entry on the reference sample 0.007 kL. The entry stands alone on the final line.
307.5344 kL
